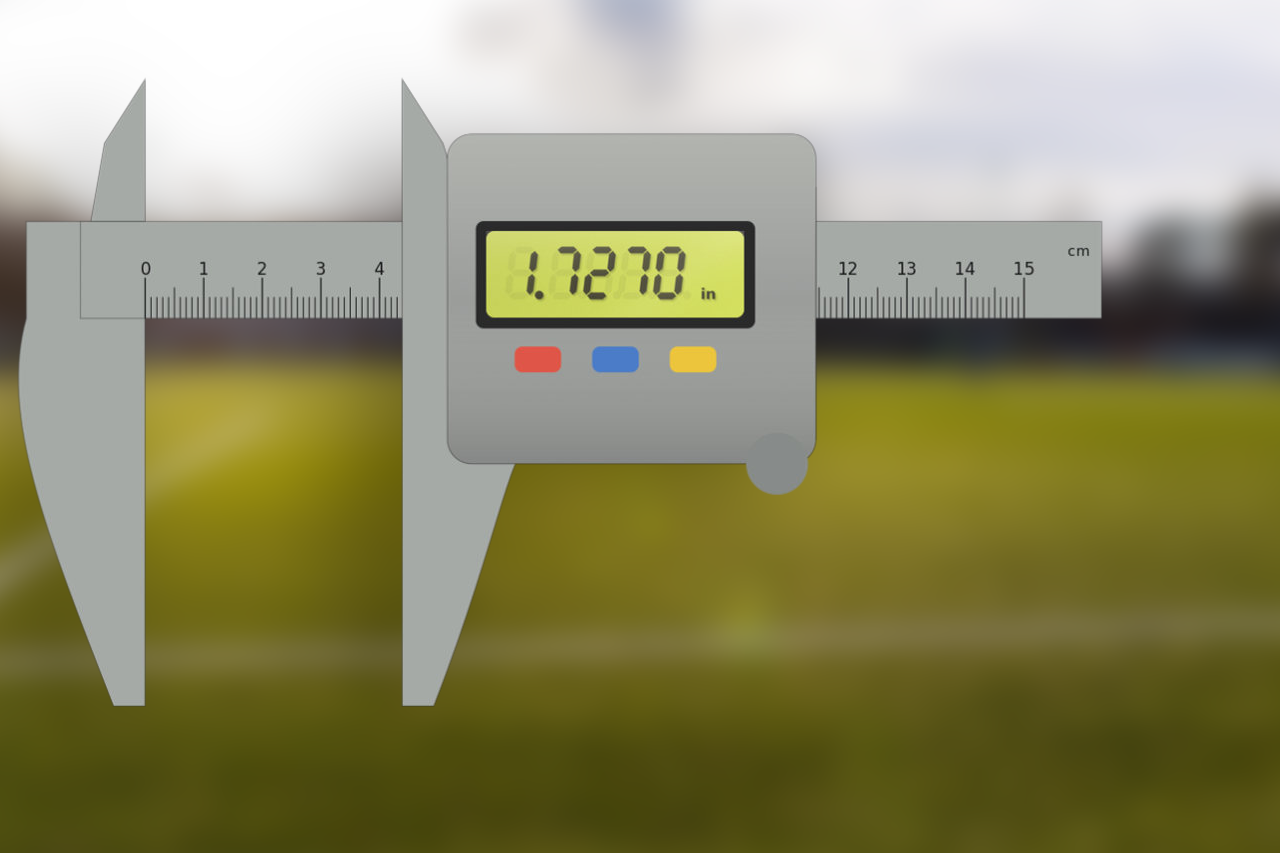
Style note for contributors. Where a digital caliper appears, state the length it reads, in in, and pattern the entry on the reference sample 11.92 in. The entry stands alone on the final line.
1.7270 in
